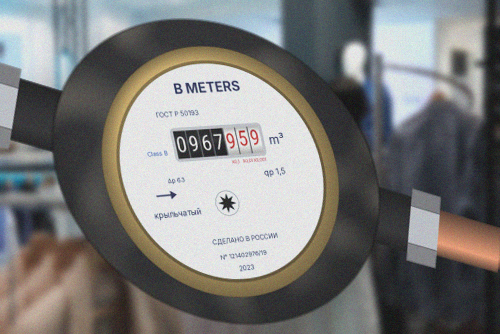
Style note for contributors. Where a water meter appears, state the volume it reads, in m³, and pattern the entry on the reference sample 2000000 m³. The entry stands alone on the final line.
967.959 m³
